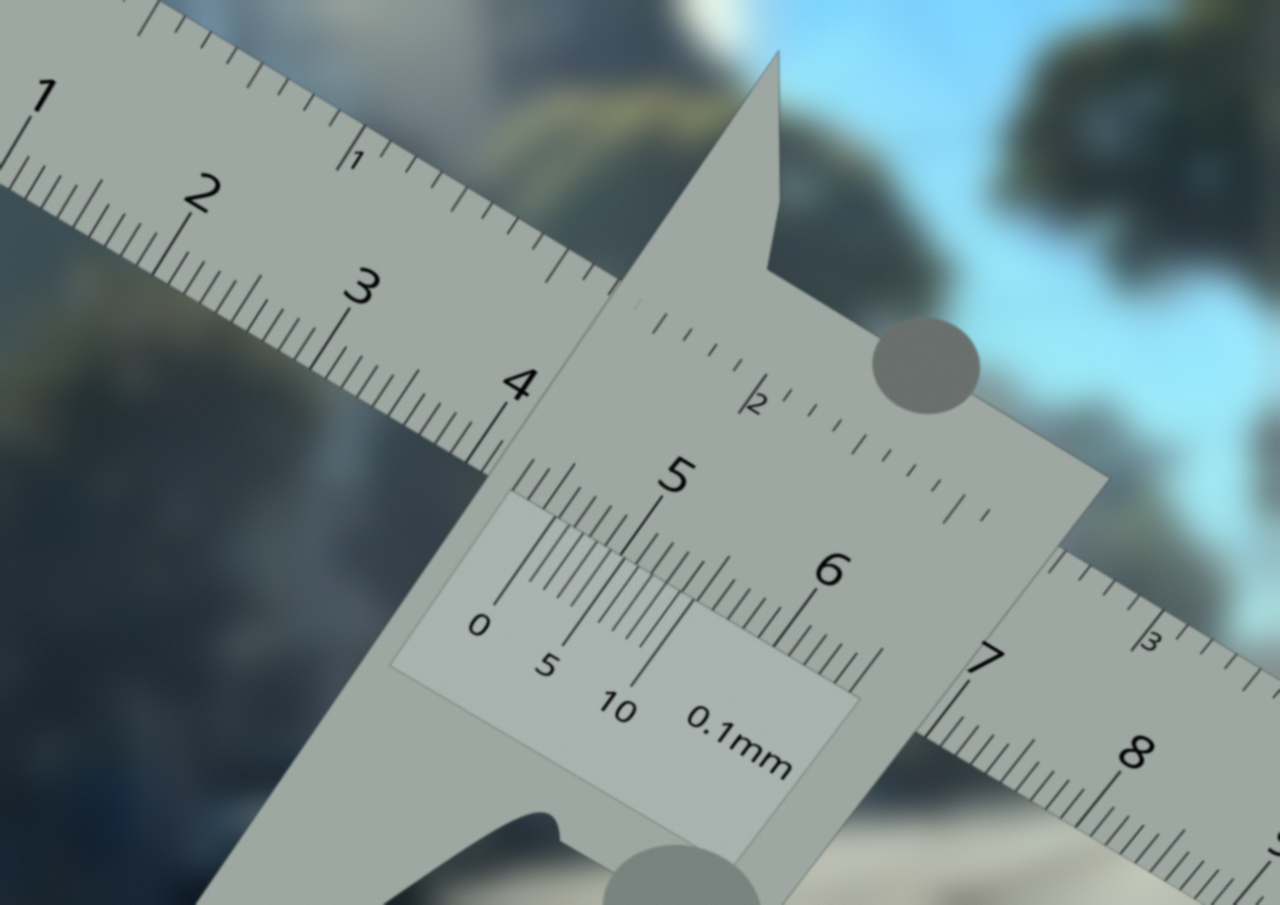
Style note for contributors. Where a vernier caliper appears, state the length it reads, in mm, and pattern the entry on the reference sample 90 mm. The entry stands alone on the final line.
45.8 mm
